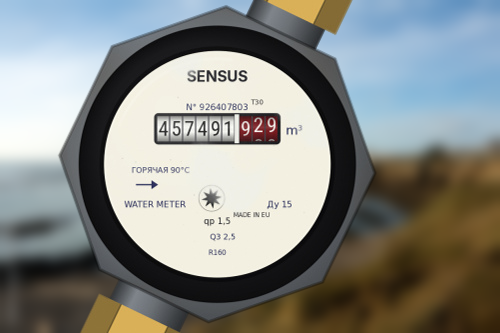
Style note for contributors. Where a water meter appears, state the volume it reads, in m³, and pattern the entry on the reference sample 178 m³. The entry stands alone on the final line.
457491.929 m³
